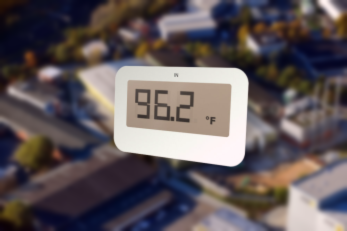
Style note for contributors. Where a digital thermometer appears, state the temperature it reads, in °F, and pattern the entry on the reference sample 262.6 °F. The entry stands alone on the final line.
96.2 °F
